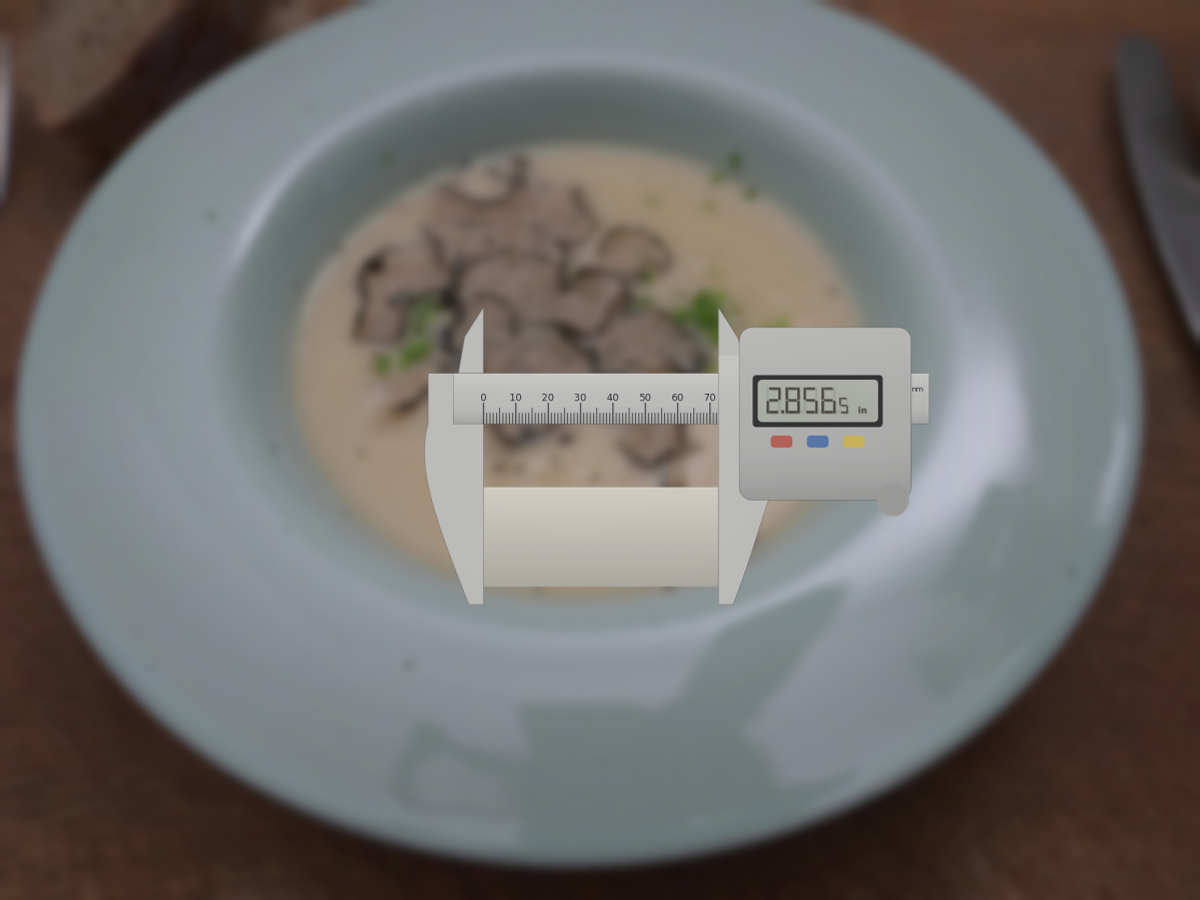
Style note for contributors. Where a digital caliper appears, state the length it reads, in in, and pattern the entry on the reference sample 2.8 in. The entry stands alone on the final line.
2.8565 in
